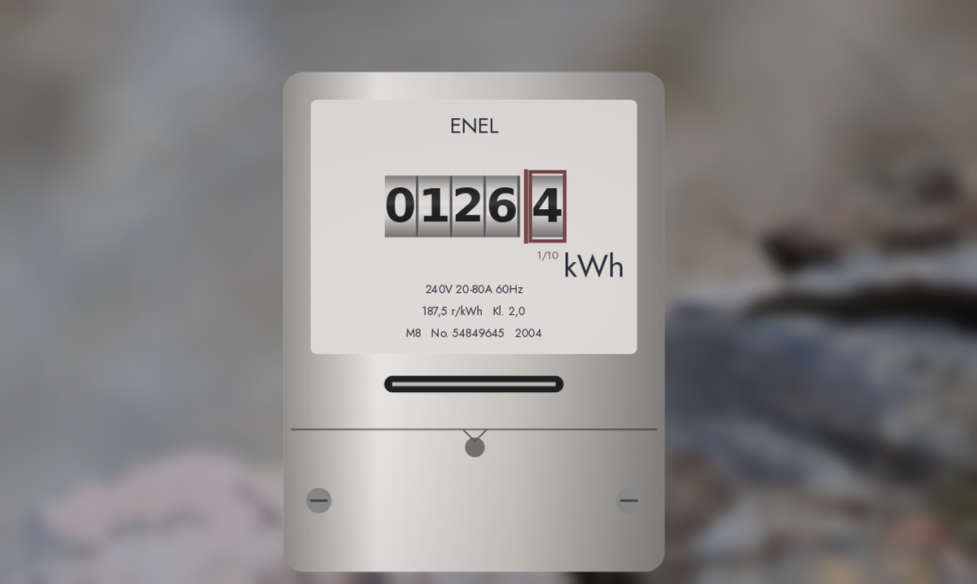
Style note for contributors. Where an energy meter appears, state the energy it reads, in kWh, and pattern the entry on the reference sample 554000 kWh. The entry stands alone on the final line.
126.4 kWh
